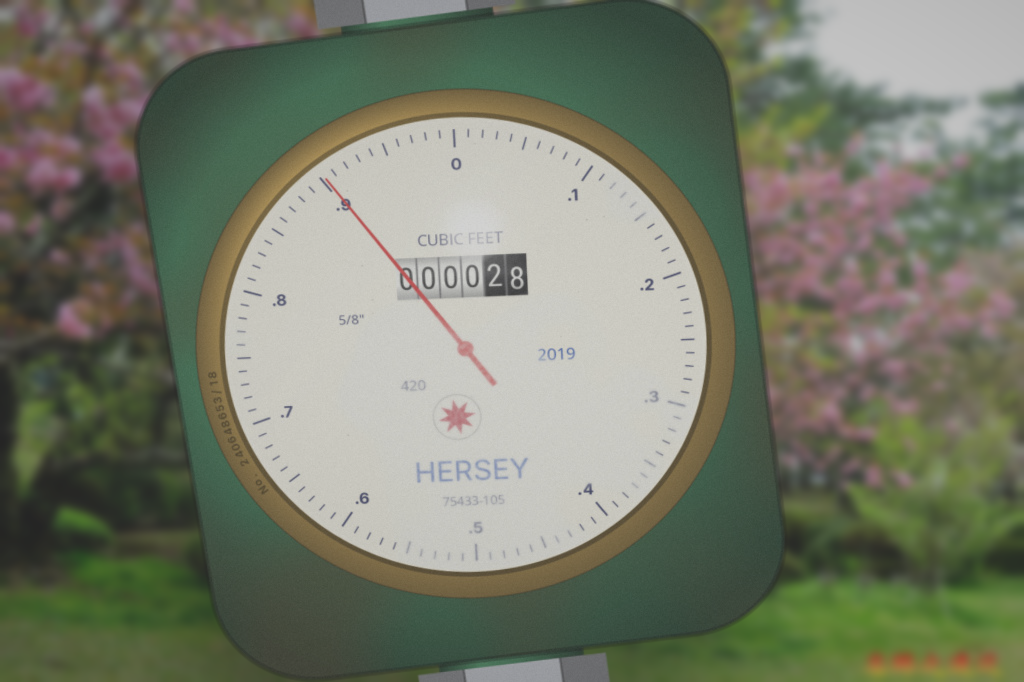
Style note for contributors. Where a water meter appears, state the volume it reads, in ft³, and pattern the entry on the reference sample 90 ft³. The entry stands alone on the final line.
27.90 ft³
